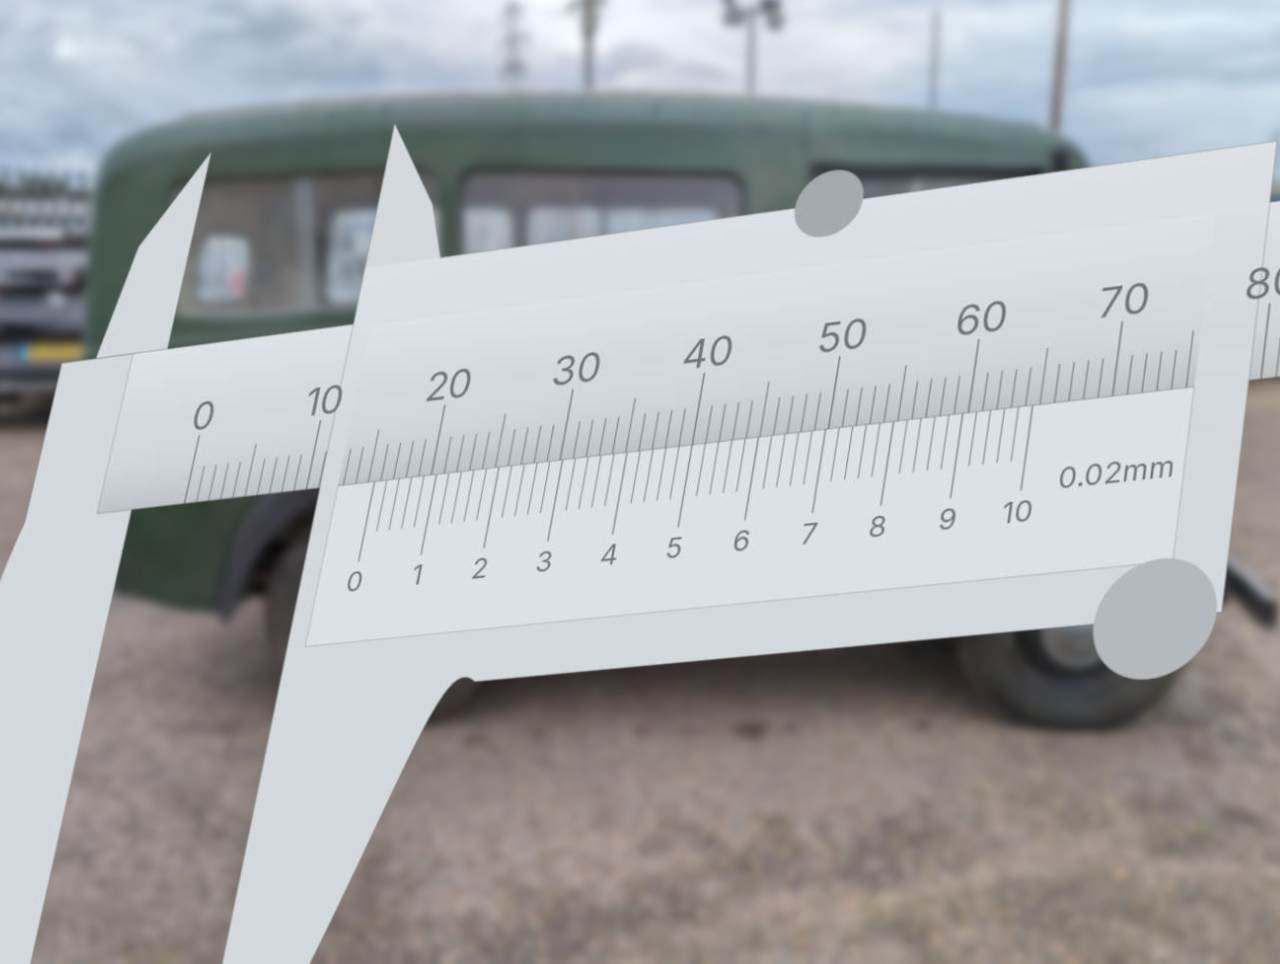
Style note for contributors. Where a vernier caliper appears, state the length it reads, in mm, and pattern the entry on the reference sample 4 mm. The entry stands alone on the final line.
15.5 mm
